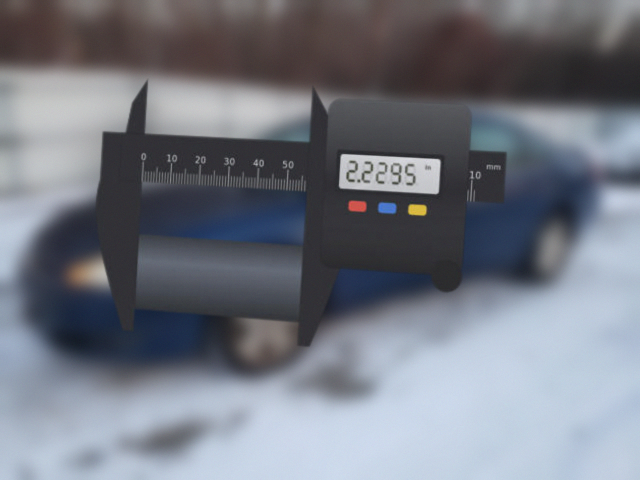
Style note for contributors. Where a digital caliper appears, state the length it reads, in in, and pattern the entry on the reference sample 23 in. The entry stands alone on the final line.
2.2295 in
